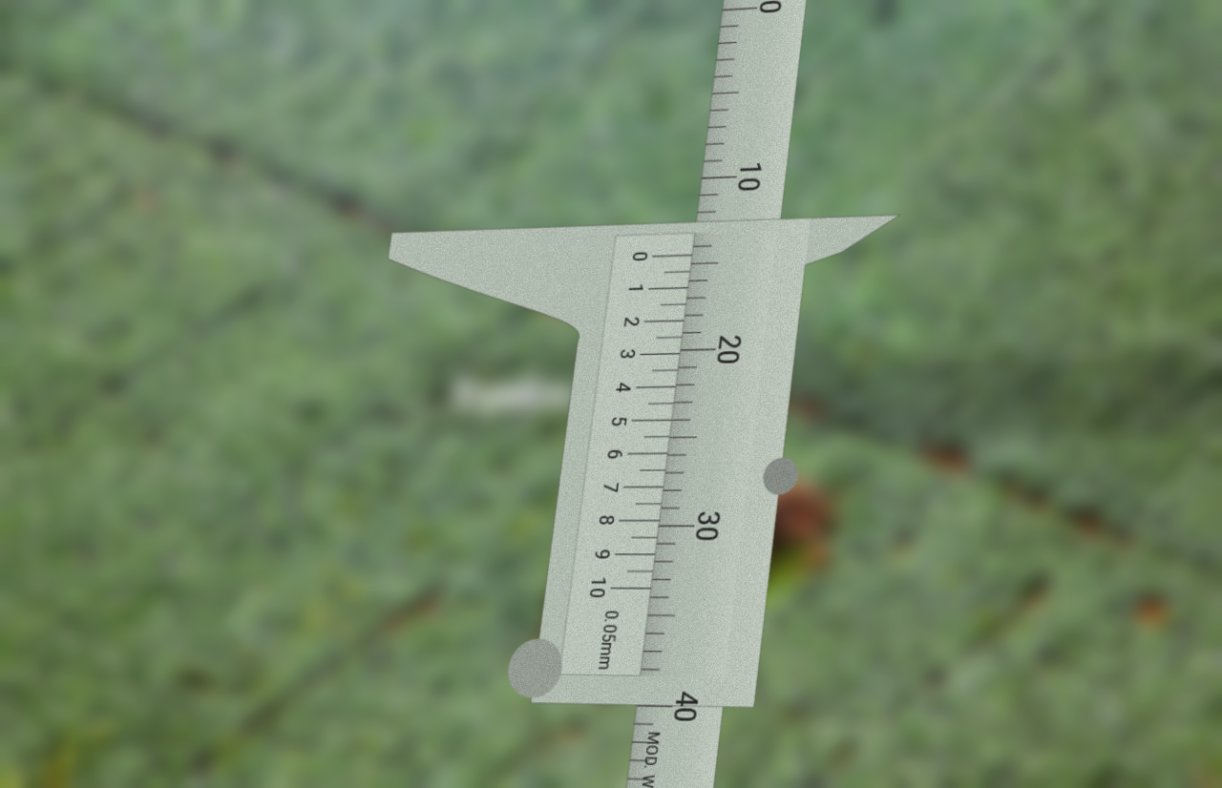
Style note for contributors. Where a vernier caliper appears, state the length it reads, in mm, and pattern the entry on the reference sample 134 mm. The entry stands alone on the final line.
14.5 mm
